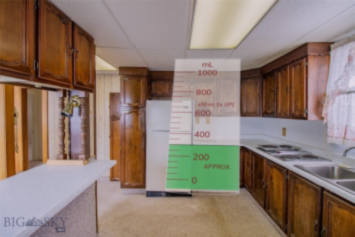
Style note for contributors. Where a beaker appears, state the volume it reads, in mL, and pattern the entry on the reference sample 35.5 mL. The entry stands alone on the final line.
300 mL
